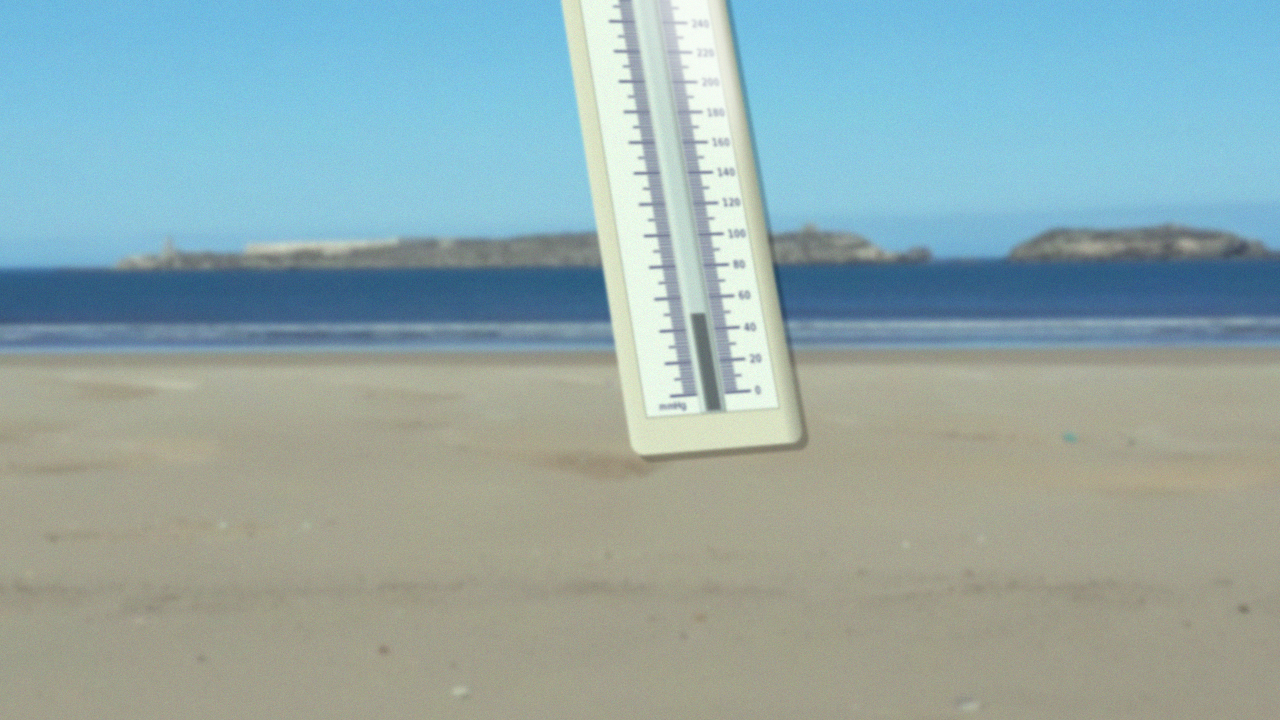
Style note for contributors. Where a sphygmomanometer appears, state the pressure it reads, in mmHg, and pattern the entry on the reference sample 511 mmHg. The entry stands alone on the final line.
50 mmHg
